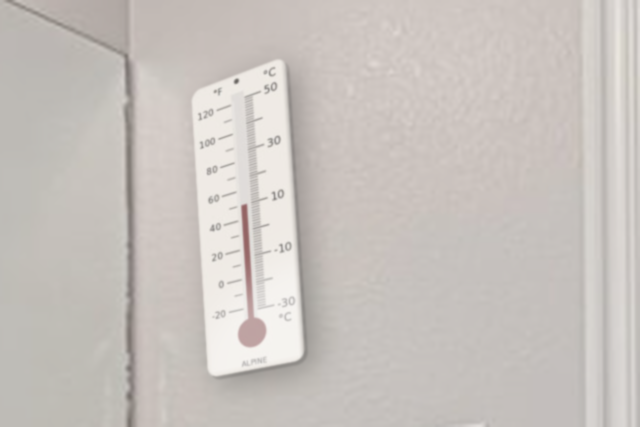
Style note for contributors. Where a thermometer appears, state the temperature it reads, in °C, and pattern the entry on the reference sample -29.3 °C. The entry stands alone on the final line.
10 °C
